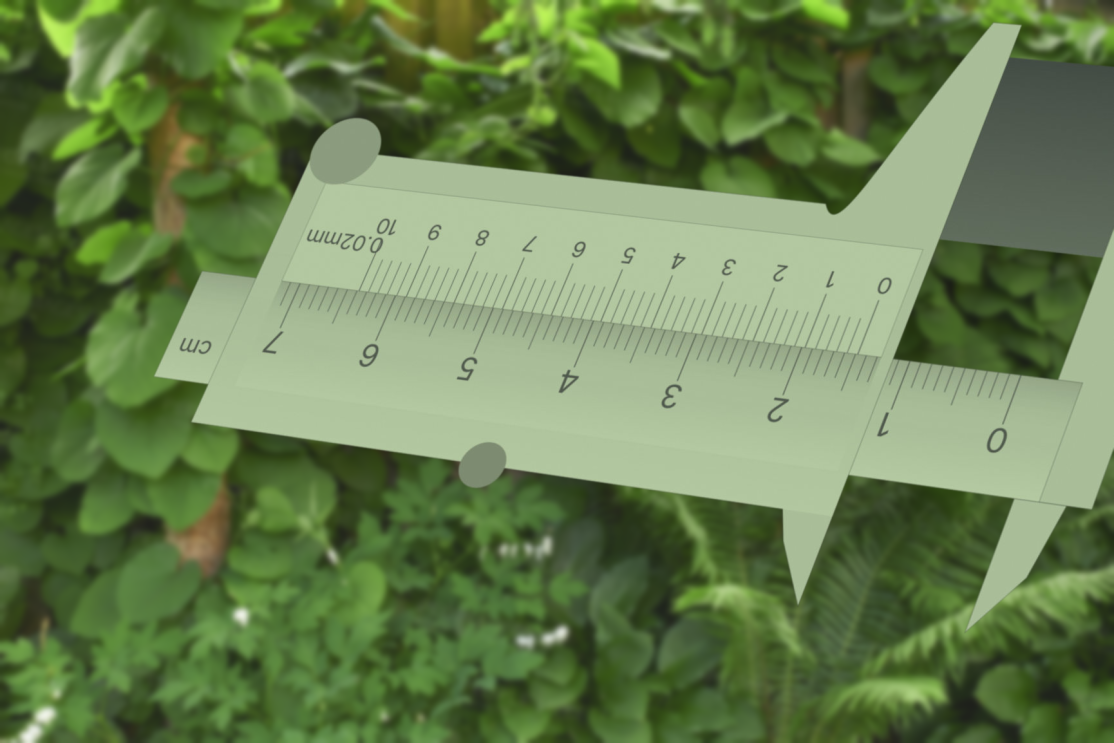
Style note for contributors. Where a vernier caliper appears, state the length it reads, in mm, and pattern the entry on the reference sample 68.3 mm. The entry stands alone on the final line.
14.8 mm
